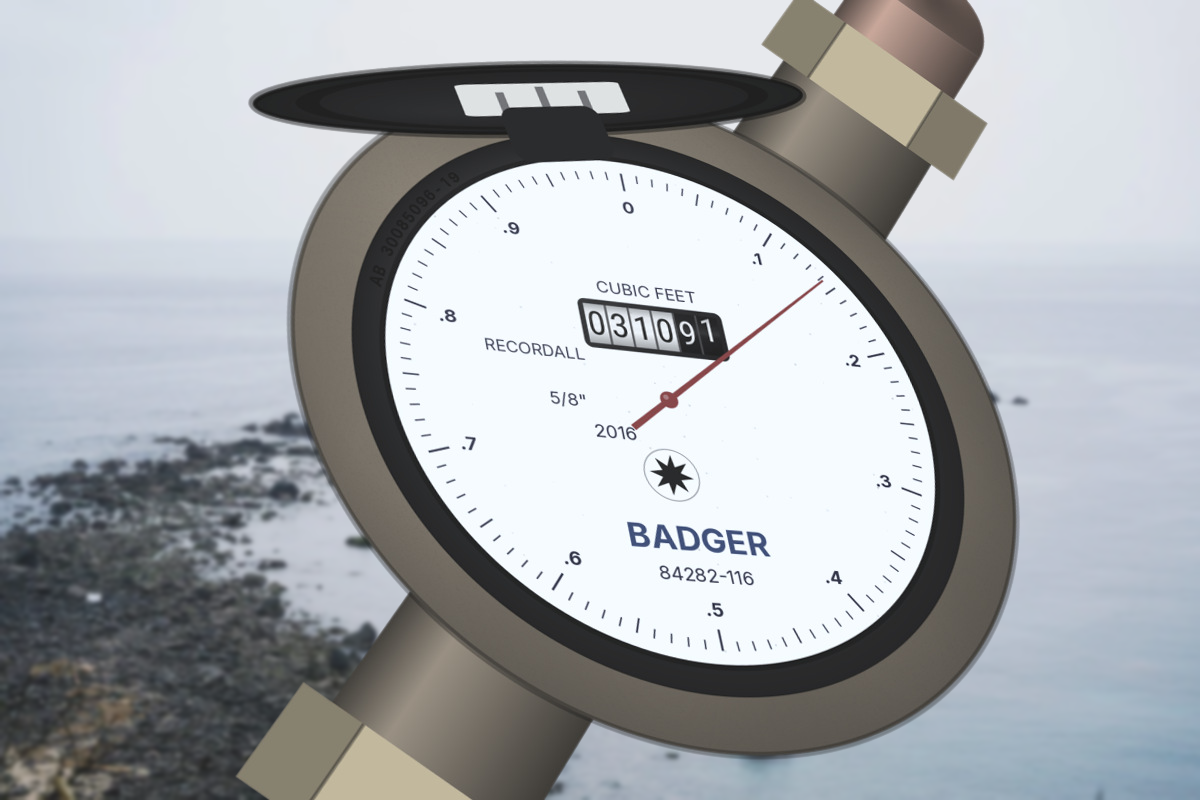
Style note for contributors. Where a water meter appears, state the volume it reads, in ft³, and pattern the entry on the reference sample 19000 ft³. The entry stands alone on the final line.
31091.14 ft³
